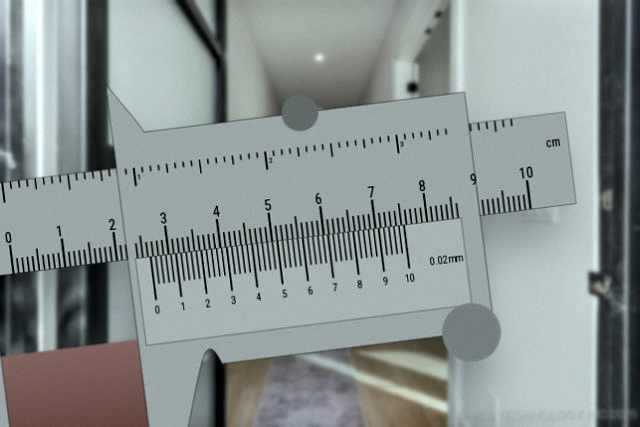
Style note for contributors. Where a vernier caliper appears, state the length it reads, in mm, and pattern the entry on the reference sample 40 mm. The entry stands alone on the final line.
26.5 mm
